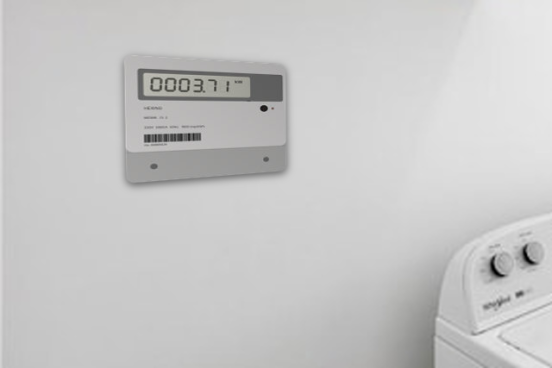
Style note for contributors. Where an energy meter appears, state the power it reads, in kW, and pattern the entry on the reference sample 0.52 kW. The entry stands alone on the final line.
3.71 kW
